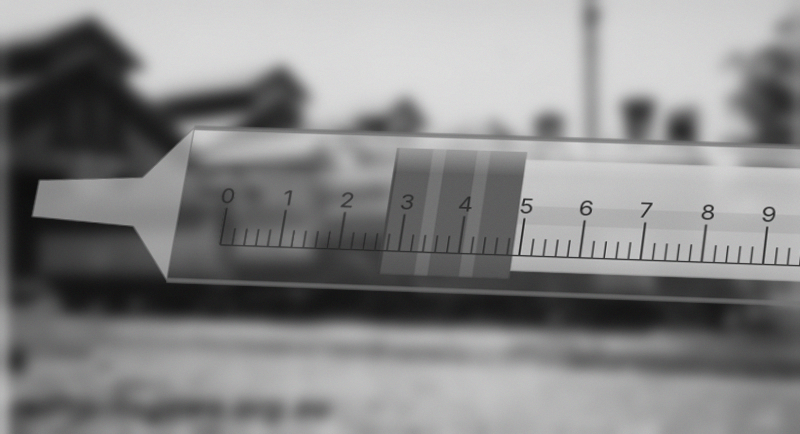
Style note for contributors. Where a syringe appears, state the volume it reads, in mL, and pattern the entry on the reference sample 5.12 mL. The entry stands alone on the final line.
2.7 mL
